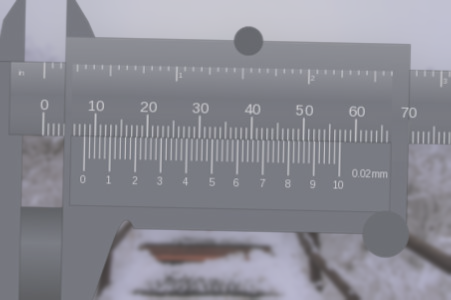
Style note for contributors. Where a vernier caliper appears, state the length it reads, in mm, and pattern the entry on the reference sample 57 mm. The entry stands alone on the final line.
8.0 mm
